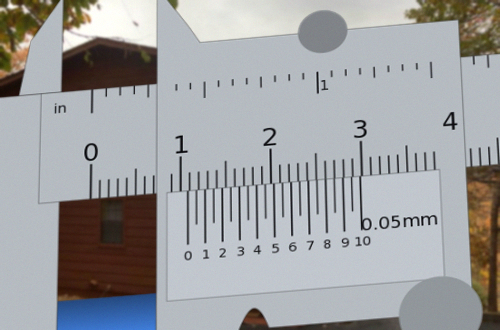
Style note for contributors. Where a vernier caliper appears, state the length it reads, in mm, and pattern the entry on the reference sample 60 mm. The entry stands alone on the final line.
10.8 mm
